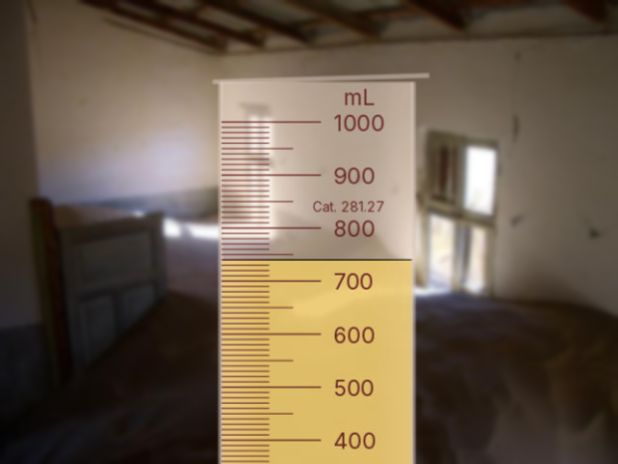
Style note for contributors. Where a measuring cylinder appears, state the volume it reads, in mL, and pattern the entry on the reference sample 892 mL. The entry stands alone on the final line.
740 mL
